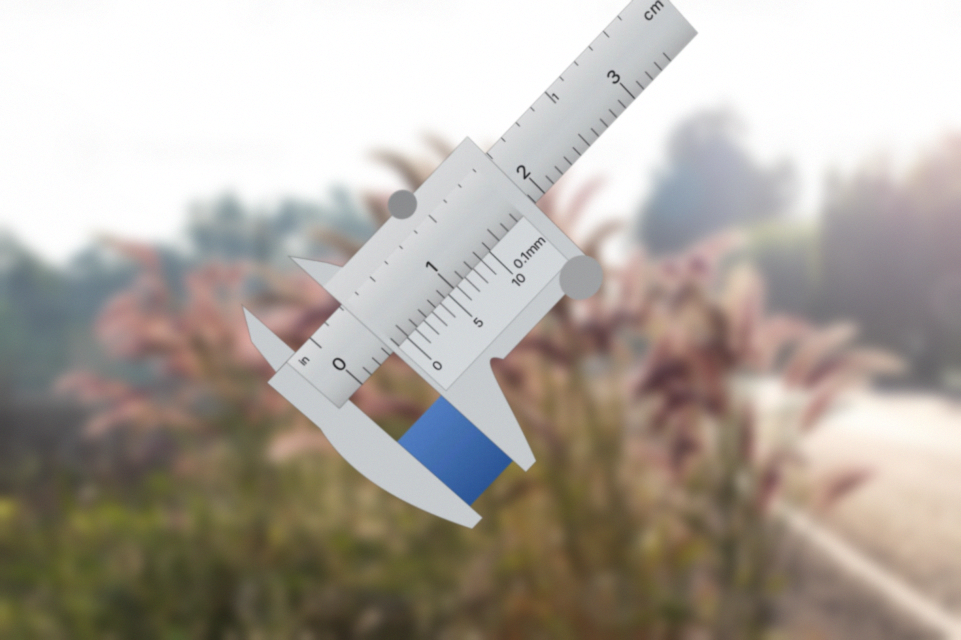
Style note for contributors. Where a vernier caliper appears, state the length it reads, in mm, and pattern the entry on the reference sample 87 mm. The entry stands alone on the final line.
4.9 mm
